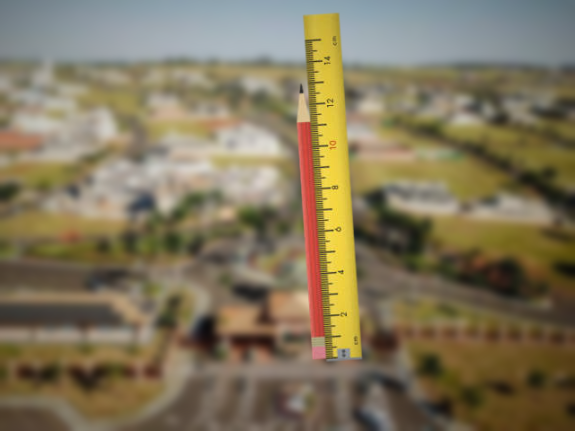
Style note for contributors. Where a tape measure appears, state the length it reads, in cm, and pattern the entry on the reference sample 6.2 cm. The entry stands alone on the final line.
13 cm
